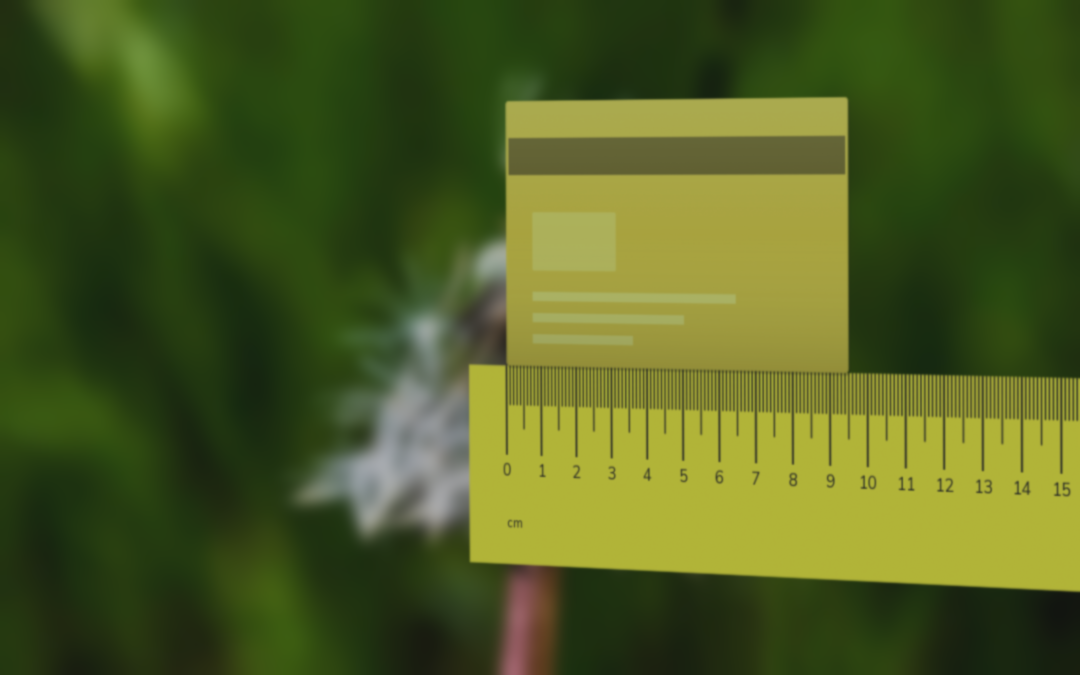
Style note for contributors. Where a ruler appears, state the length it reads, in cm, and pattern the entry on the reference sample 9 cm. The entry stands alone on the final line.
9.5 cm
